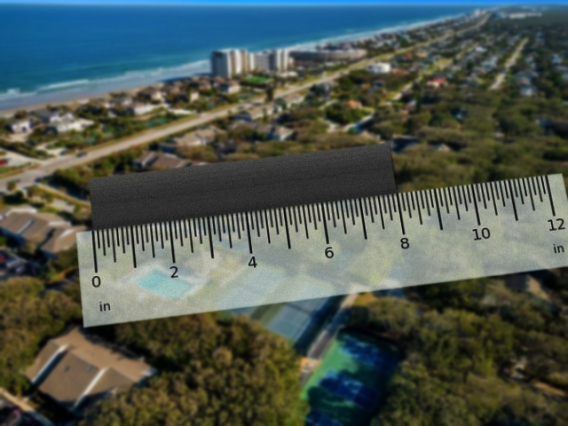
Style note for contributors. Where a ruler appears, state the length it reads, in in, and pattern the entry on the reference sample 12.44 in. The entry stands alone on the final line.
8 in
